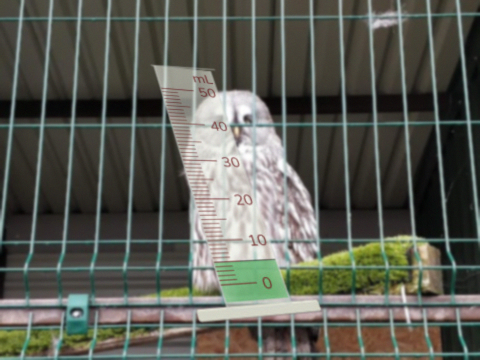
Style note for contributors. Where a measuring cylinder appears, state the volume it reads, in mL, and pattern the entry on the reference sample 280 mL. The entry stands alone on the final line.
5 mL
